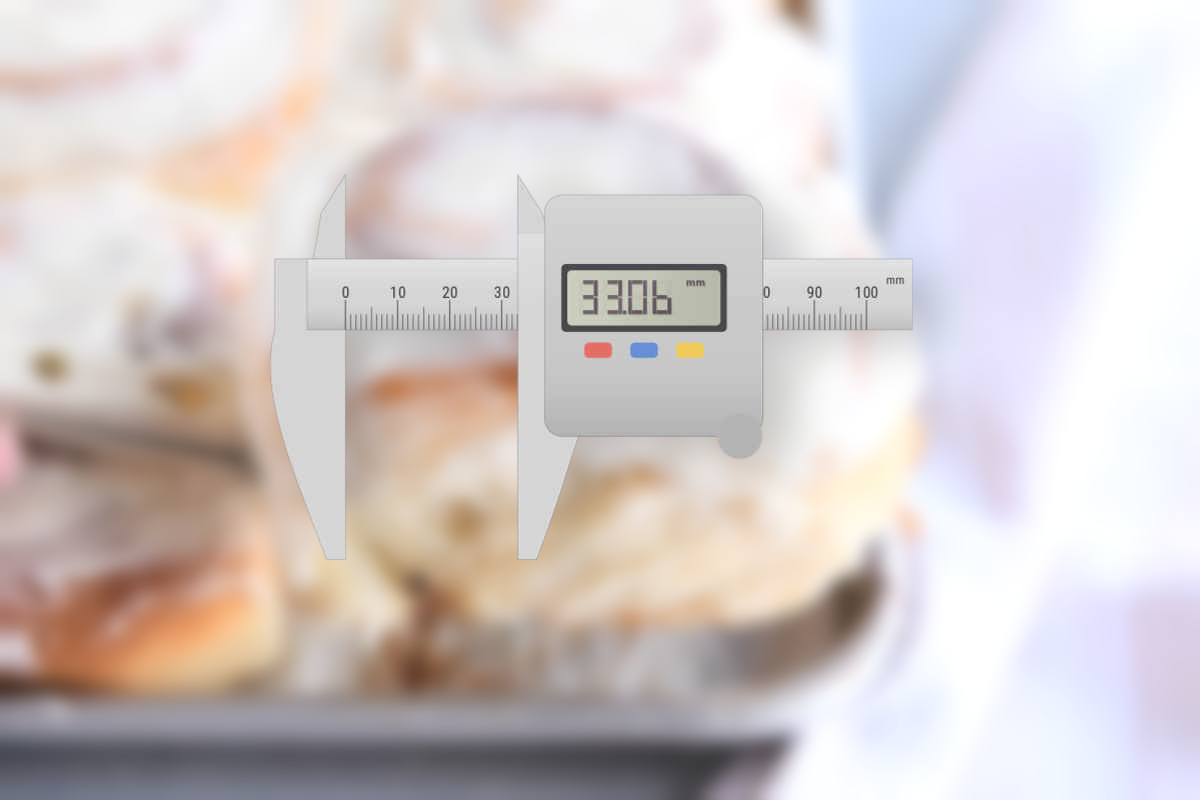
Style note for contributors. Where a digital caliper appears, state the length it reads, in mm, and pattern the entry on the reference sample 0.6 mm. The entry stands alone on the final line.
33.06 mm
